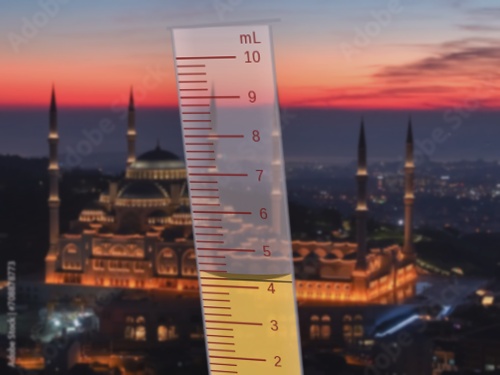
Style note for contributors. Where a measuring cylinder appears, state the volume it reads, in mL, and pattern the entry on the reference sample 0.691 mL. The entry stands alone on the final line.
4.2 mL
